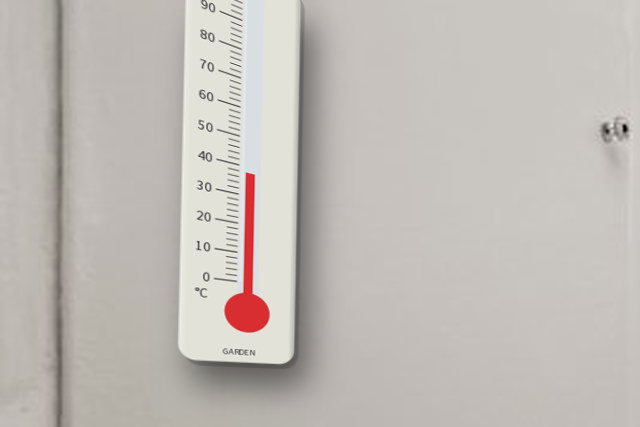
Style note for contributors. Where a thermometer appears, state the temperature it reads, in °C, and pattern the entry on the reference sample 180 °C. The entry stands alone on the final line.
38 °C
